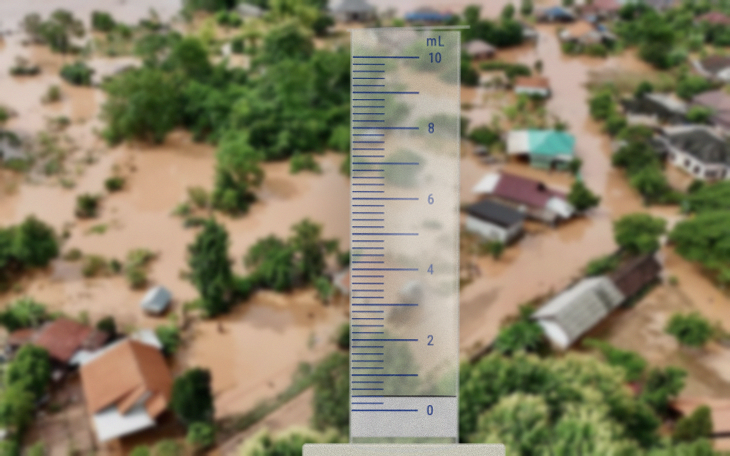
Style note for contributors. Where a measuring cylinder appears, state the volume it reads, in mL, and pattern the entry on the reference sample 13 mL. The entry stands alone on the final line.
0.4 mL
